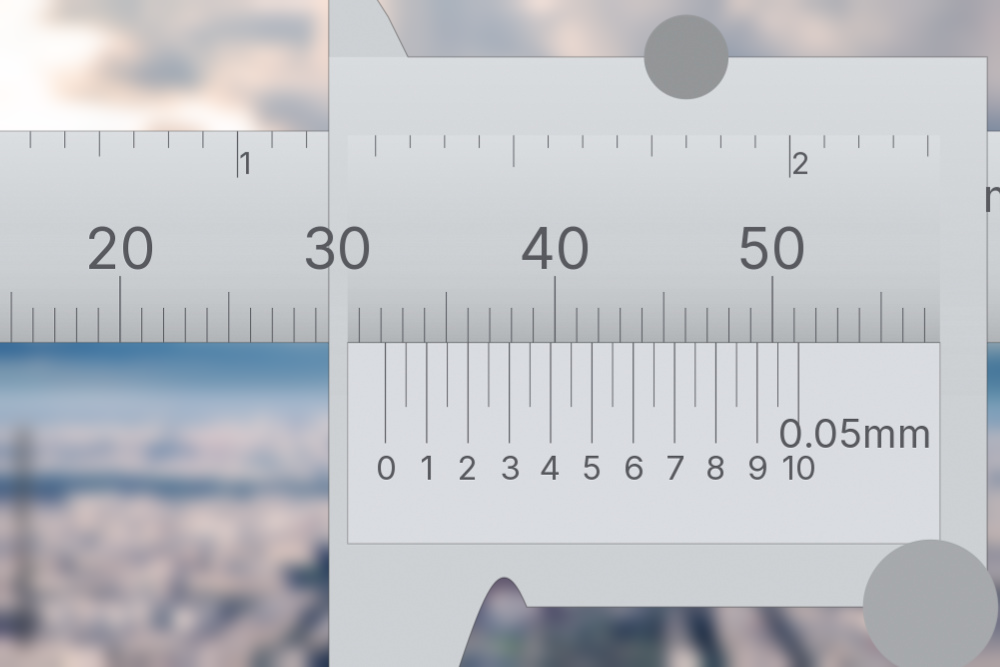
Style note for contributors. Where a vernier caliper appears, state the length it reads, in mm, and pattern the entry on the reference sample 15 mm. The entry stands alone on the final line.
32.20 mm
